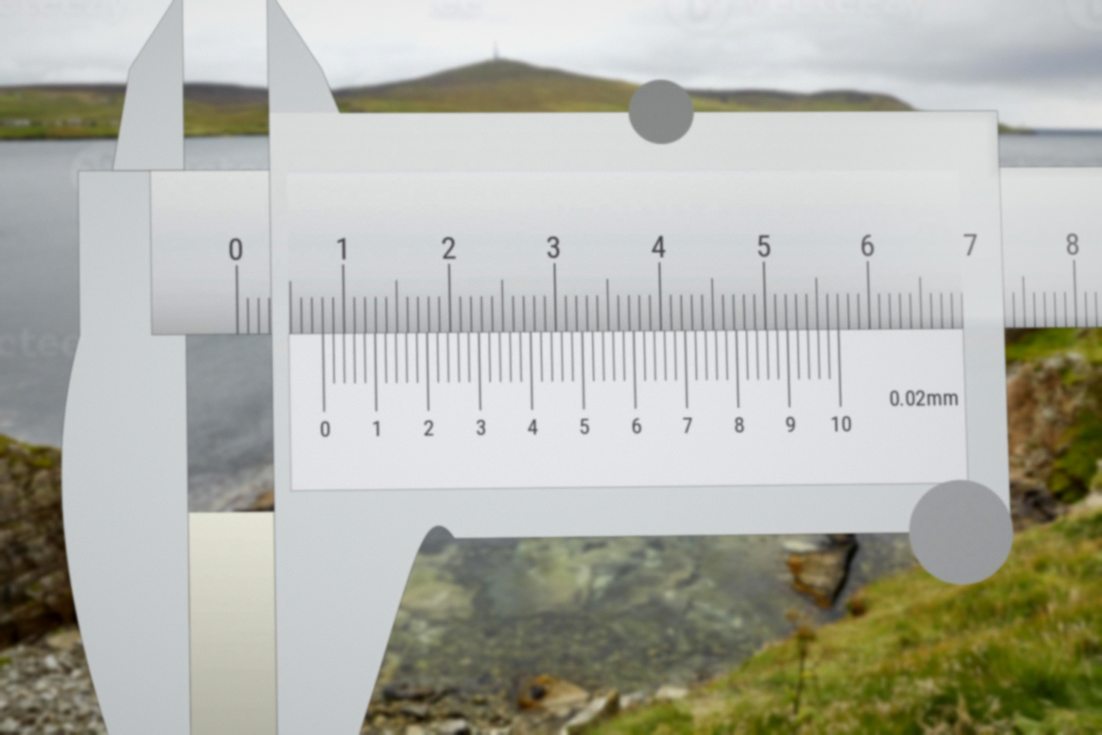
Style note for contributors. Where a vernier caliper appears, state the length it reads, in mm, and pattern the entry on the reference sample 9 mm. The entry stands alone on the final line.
8.0 mm
